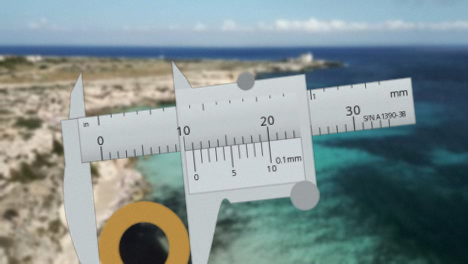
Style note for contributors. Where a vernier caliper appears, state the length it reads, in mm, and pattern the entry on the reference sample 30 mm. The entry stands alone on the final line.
11.0 mm
